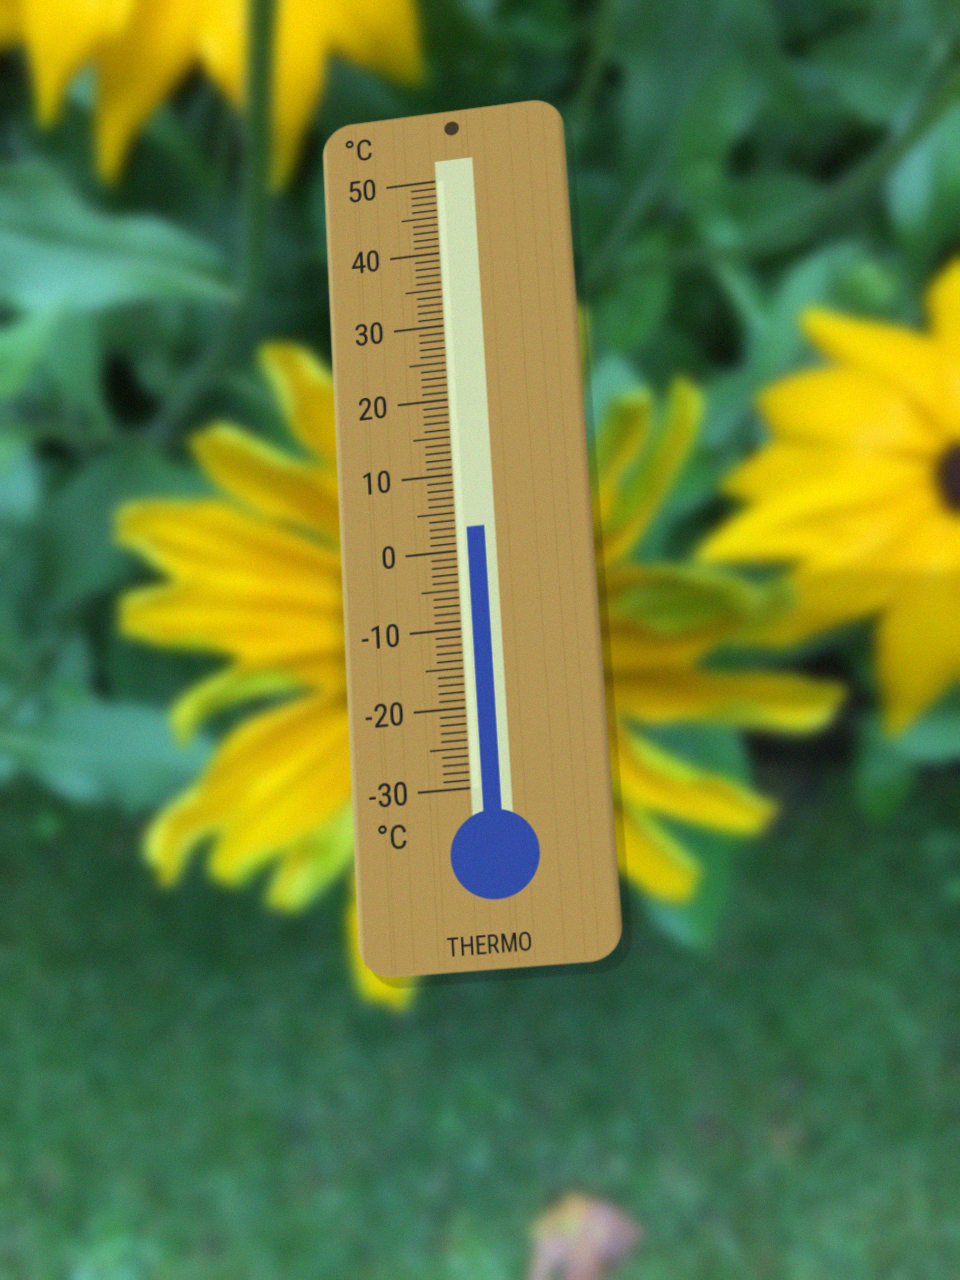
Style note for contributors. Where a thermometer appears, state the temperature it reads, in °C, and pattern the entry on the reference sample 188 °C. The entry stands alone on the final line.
3 °C
